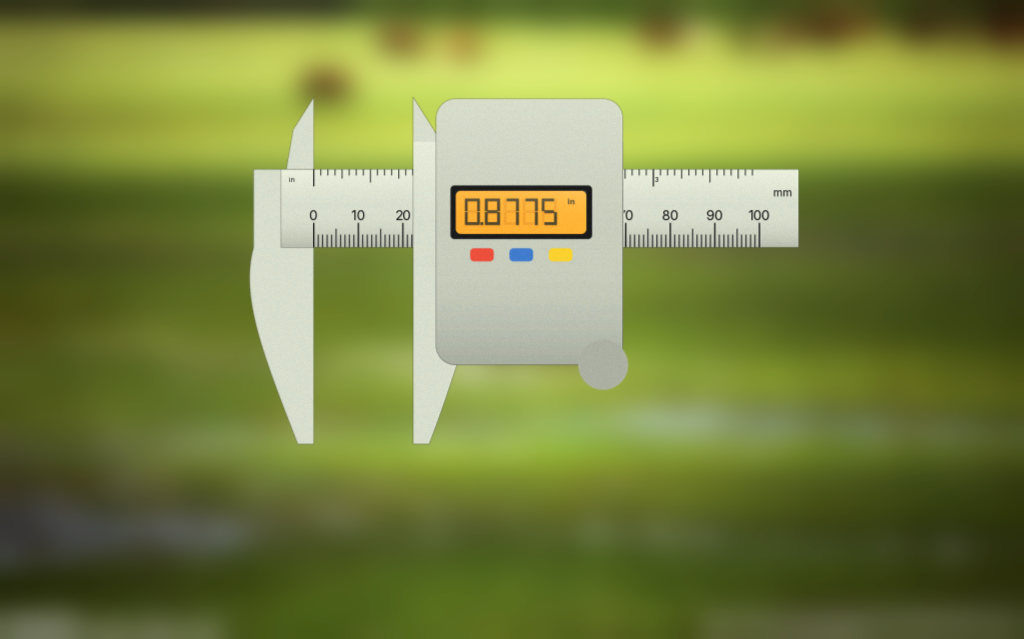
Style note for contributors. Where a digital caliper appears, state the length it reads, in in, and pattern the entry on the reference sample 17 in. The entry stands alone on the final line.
0.8775 in
